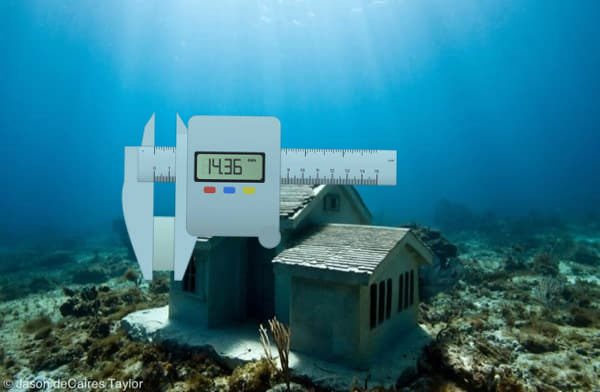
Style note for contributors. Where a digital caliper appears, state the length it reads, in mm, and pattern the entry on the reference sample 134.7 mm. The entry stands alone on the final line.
14.36 mm
